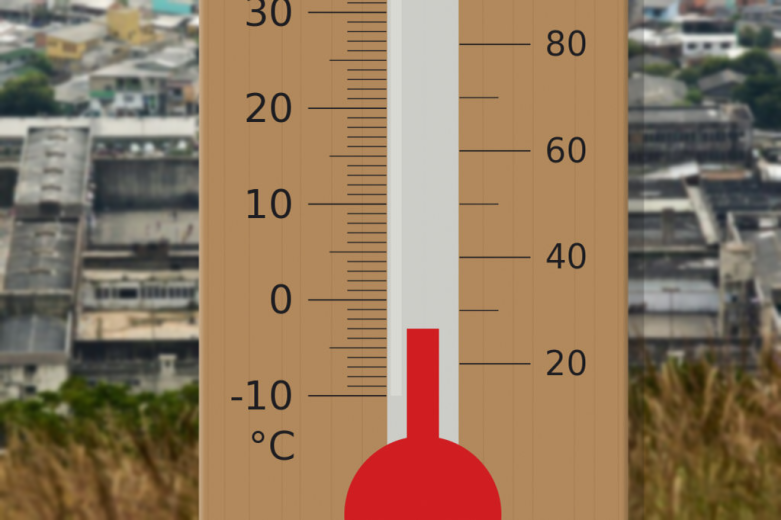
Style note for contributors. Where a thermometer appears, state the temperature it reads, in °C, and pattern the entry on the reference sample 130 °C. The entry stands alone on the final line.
-3 °C
